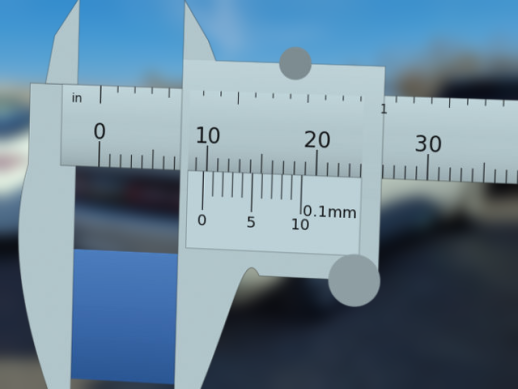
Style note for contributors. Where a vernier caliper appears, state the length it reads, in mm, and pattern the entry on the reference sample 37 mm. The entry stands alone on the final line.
9.7 mm
